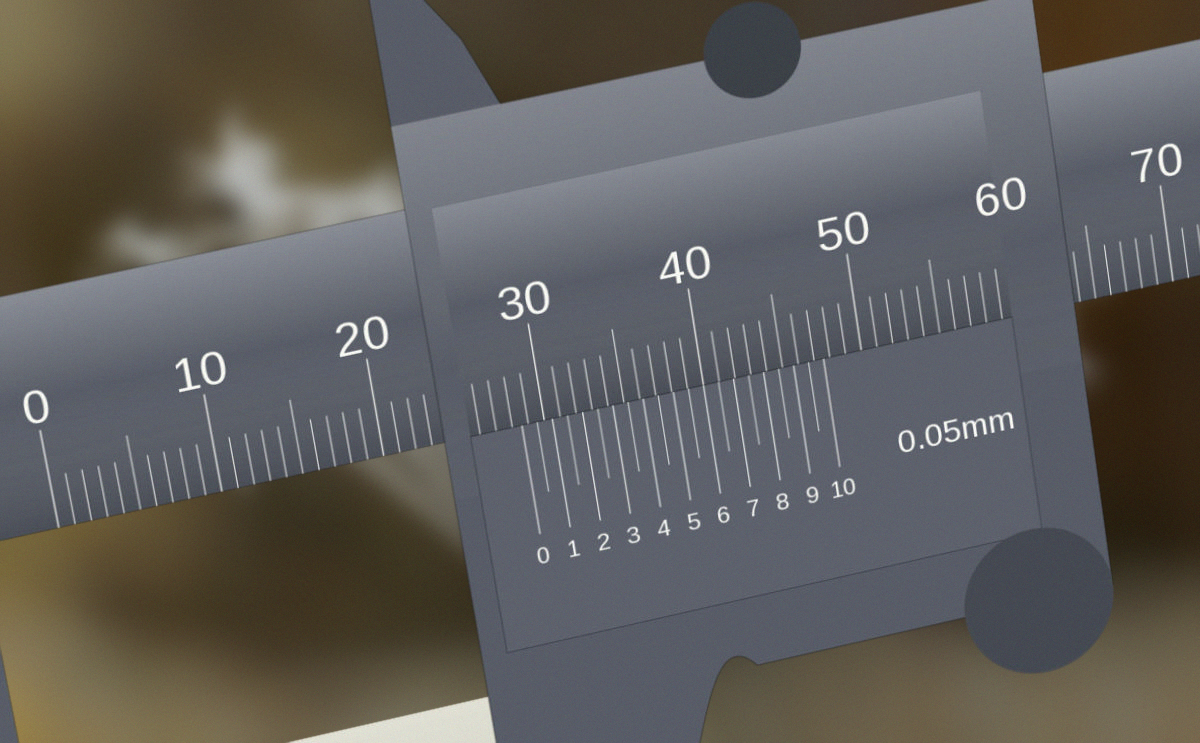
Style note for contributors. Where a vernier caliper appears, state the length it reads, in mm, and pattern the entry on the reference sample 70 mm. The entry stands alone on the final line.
28.6 mm
